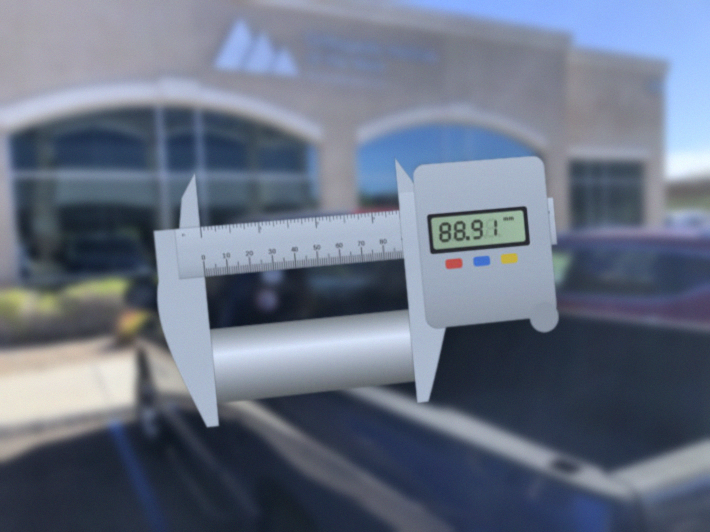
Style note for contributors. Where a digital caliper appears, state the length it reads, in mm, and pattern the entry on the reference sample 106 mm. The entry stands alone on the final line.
88.91 mm
